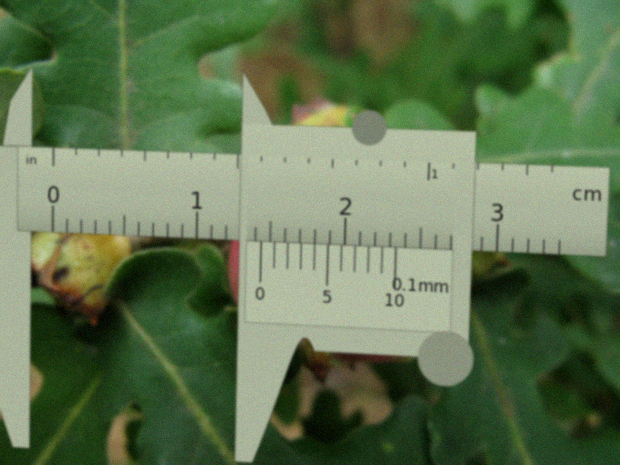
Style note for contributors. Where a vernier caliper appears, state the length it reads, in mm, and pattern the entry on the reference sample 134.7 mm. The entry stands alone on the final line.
14.4 mm
